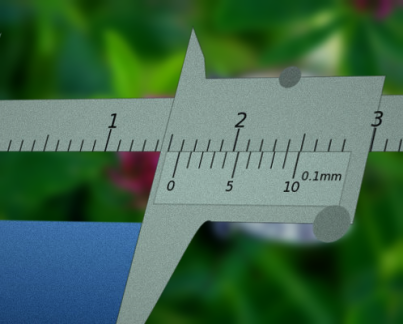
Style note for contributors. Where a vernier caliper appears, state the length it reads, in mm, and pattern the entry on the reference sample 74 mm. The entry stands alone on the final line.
15.9 mm
